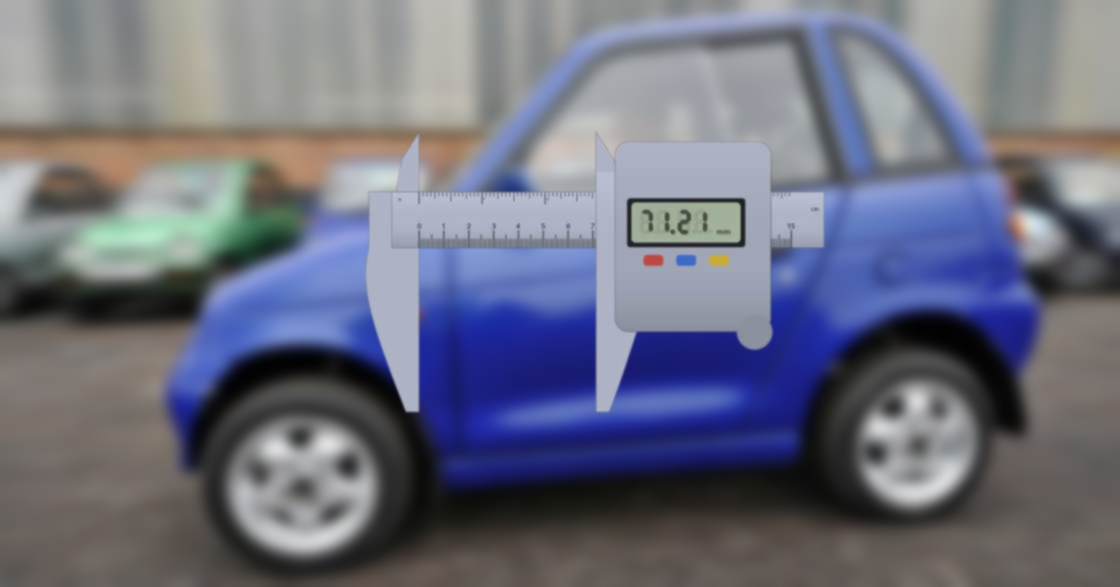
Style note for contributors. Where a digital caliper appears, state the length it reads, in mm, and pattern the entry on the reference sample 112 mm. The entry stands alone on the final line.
71.21 mm
